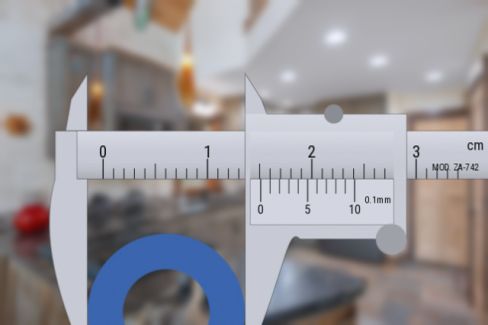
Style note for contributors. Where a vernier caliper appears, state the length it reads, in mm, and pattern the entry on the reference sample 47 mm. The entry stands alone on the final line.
15.1 mm
